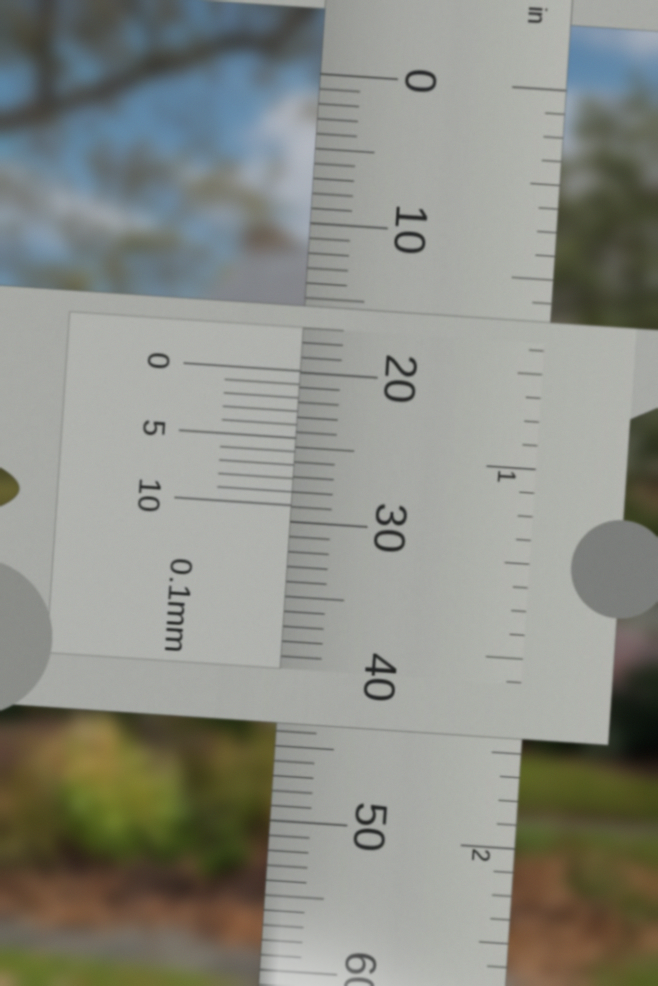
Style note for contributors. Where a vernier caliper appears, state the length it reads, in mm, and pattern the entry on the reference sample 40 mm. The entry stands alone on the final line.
19.9 mm
